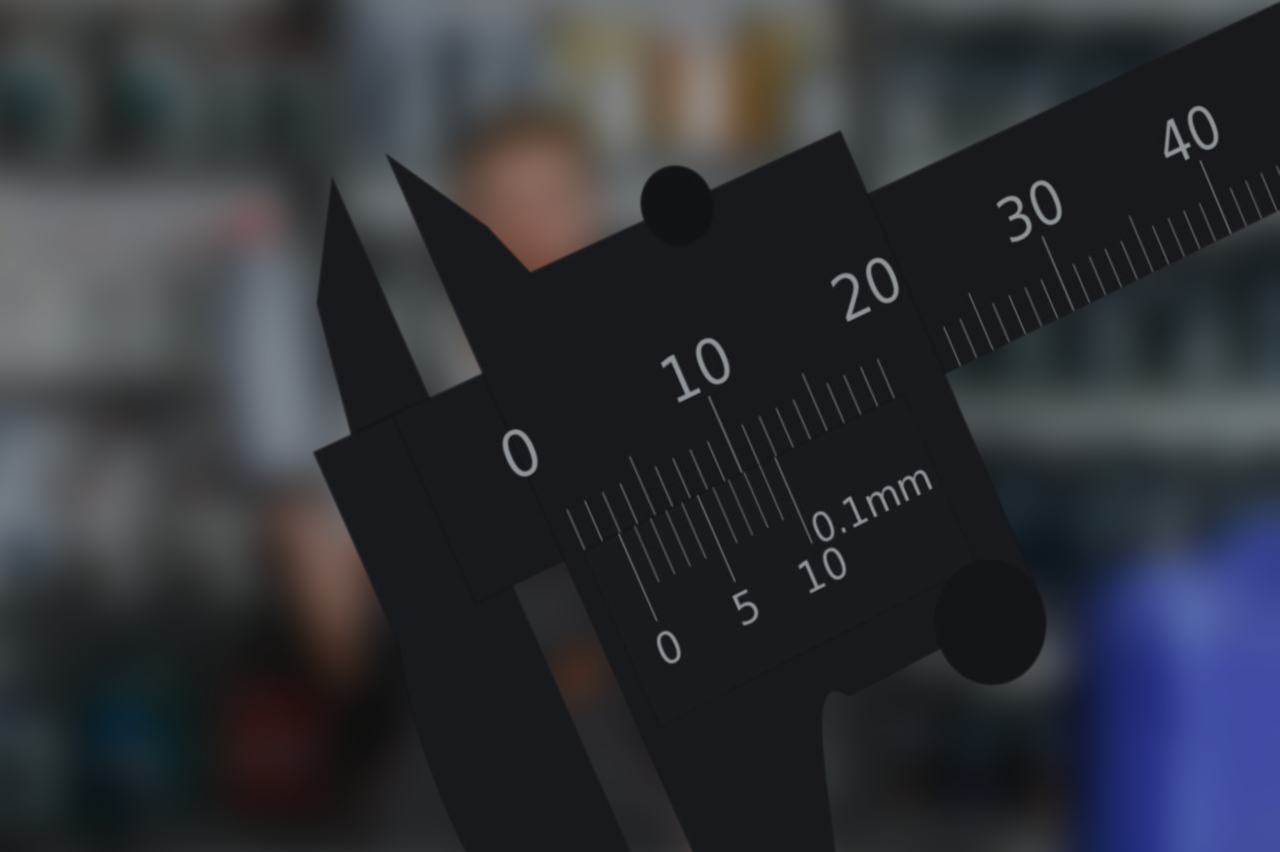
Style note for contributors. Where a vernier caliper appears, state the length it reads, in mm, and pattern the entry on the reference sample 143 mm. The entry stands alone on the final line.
2.9 mm
